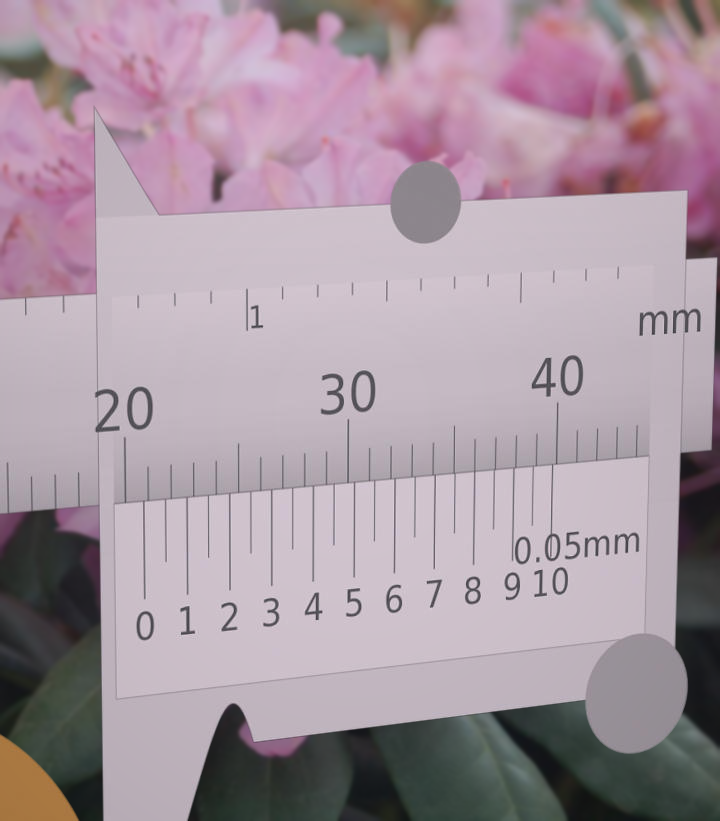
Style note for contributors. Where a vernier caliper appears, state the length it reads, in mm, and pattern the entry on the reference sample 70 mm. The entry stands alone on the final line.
20.8 mm
